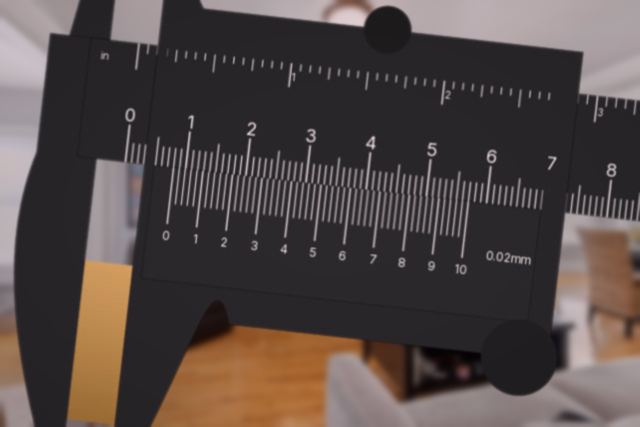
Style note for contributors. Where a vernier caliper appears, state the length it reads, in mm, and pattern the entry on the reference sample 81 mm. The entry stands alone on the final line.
8.0 mm
